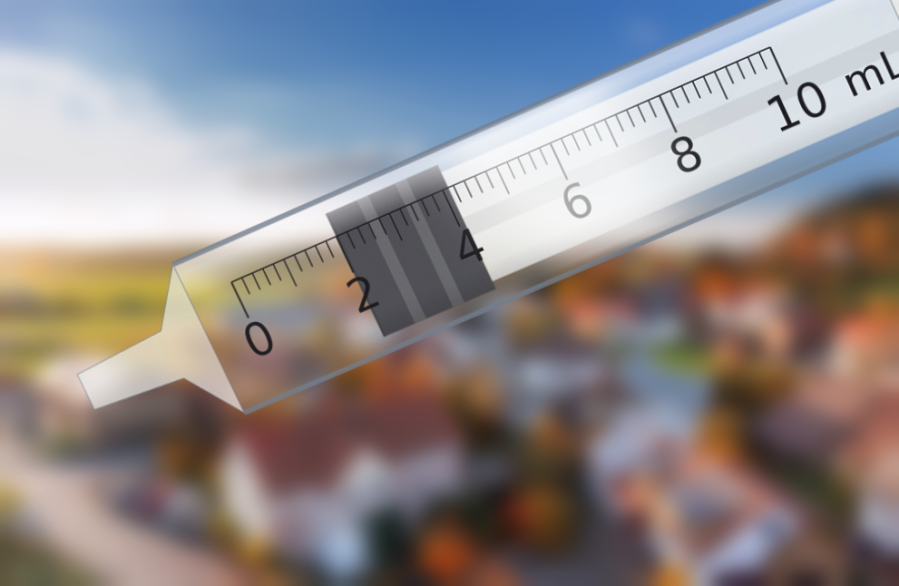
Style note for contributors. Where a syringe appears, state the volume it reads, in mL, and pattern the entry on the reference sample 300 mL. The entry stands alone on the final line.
2 mL
